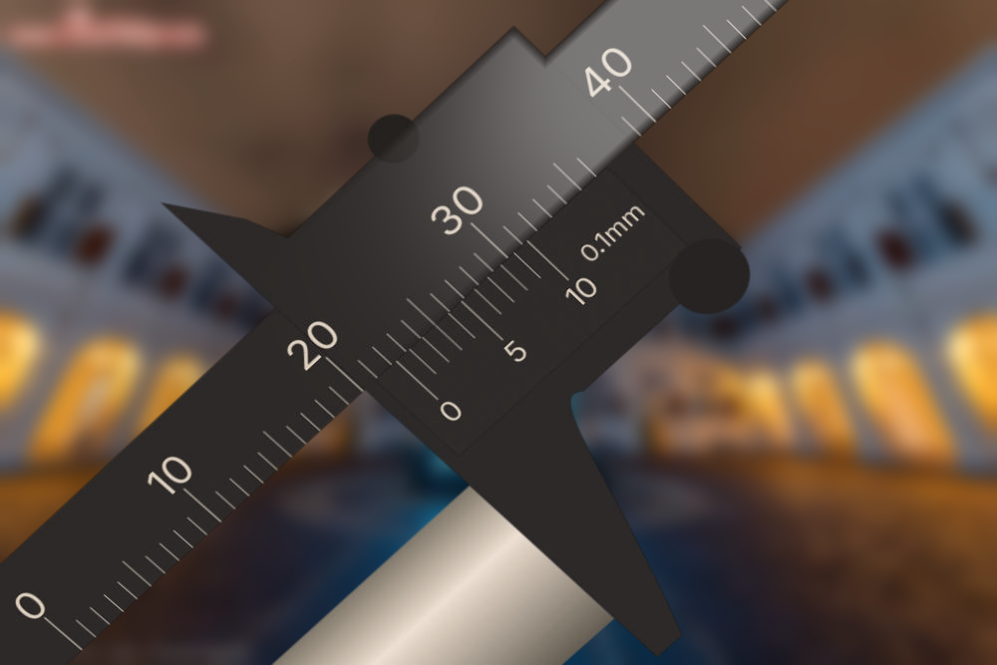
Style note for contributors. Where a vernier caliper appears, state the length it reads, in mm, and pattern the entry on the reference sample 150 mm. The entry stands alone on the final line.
22.3 mm
